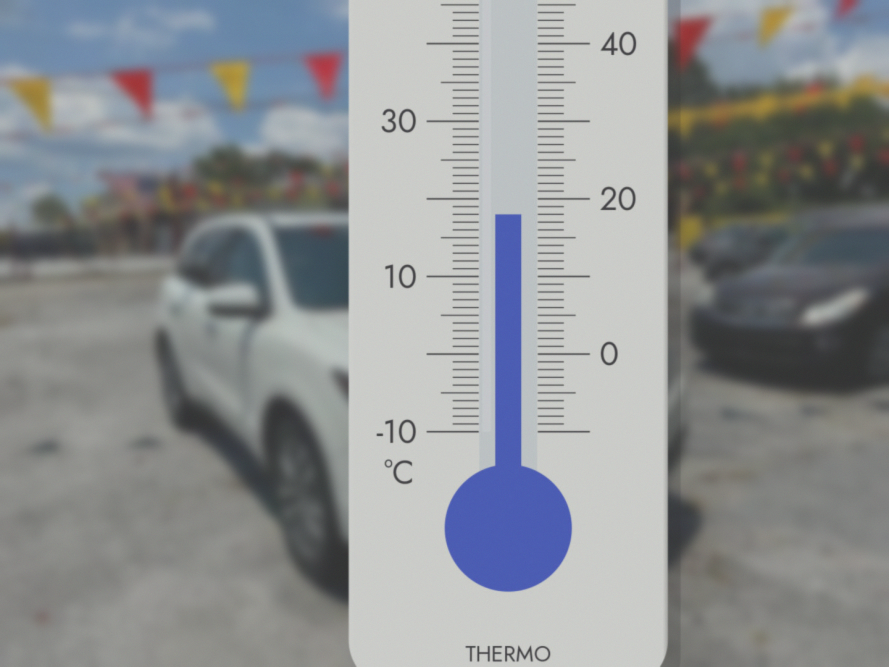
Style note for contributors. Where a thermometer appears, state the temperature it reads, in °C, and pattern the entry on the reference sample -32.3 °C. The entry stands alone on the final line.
18 °C
